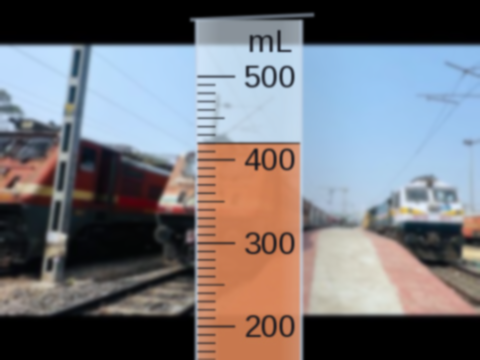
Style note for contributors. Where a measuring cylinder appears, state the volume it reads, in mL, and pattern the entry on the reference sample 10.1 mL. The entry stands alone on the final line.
420 mL
